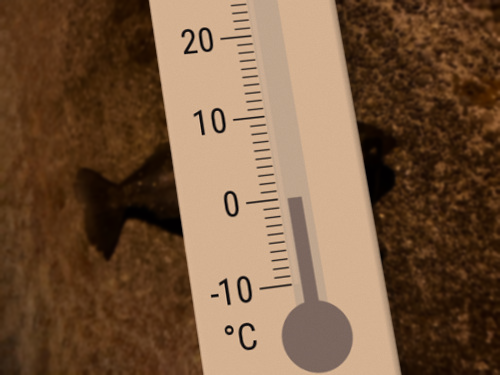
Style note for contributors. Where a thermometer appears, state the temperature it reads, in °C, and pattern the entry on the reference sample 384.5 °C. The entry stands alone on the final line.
0 °C
